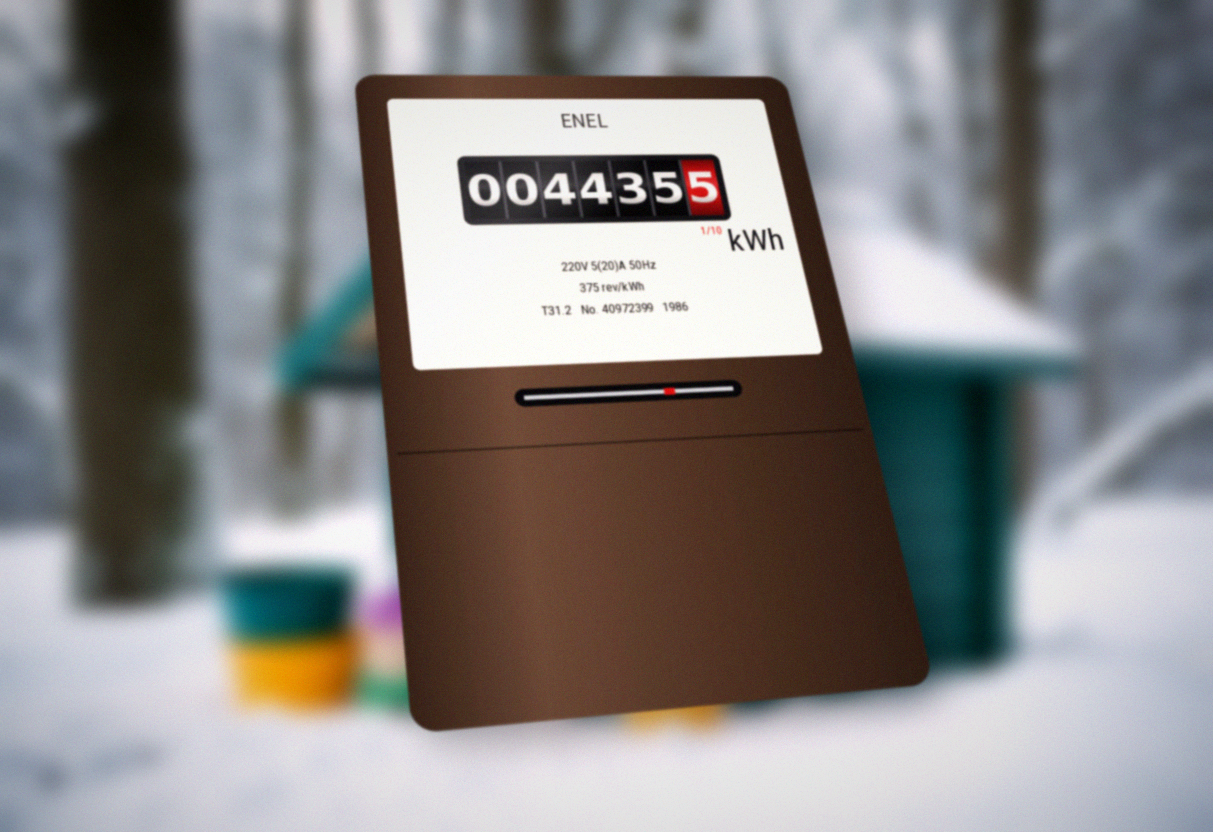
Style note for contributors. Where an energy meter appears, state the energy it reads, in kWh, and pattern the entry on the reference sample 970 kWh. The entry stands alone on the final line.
4435.5 kWh
